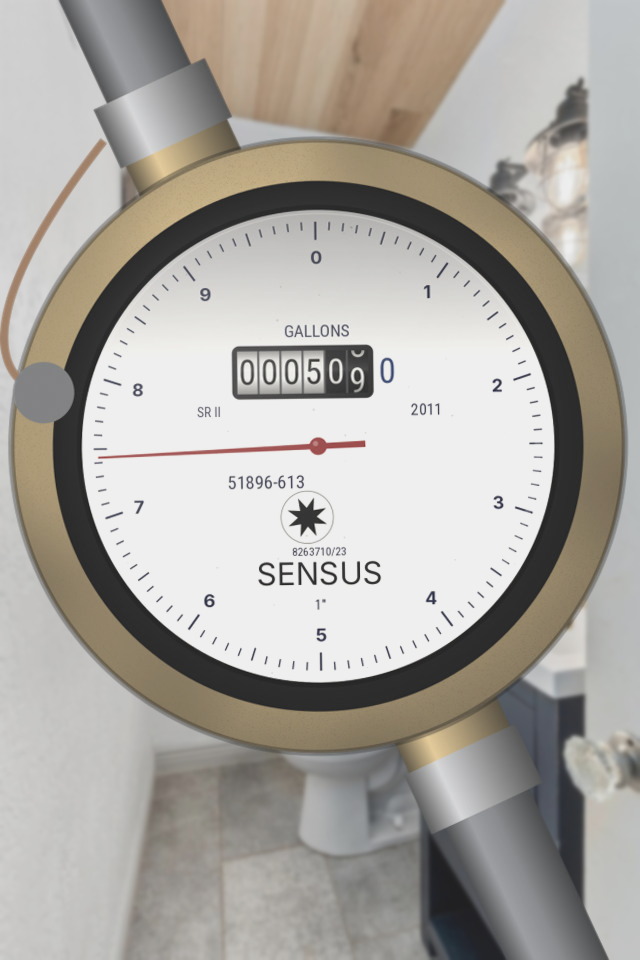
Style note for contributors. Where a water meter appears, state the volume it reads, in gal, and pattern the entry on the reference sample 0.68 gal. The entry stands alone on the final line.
5087.4 gal
